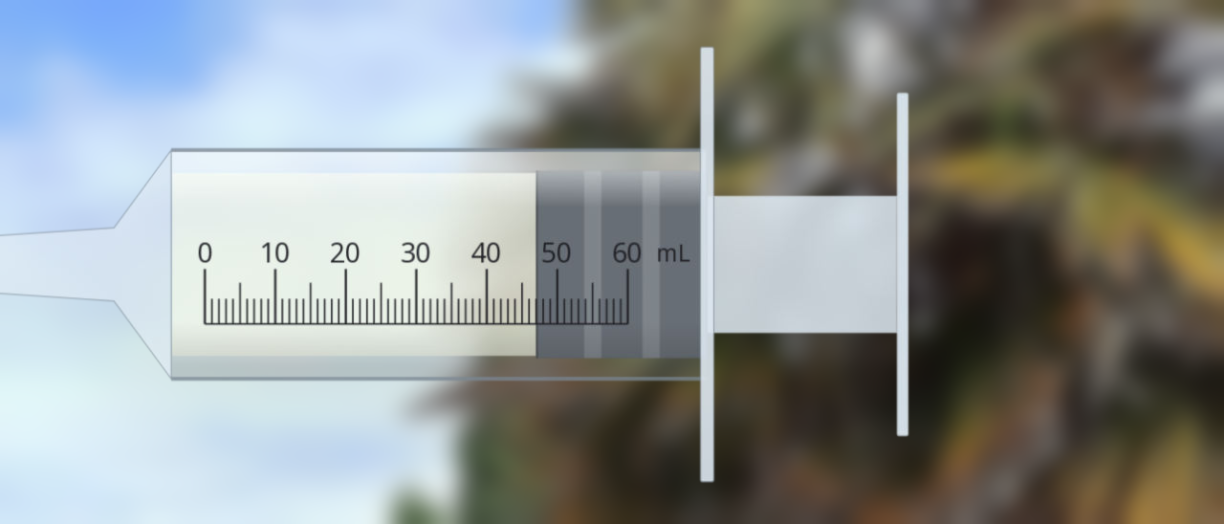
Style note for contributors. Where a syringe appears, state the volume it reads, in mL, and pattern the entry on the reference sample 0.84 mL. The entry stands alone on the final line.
47 mL
